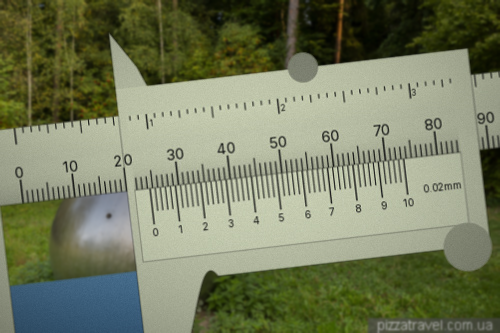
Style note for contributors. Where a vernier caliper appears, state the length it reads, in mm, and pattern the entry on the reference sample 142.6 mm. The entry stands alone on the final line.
24.5 mm
